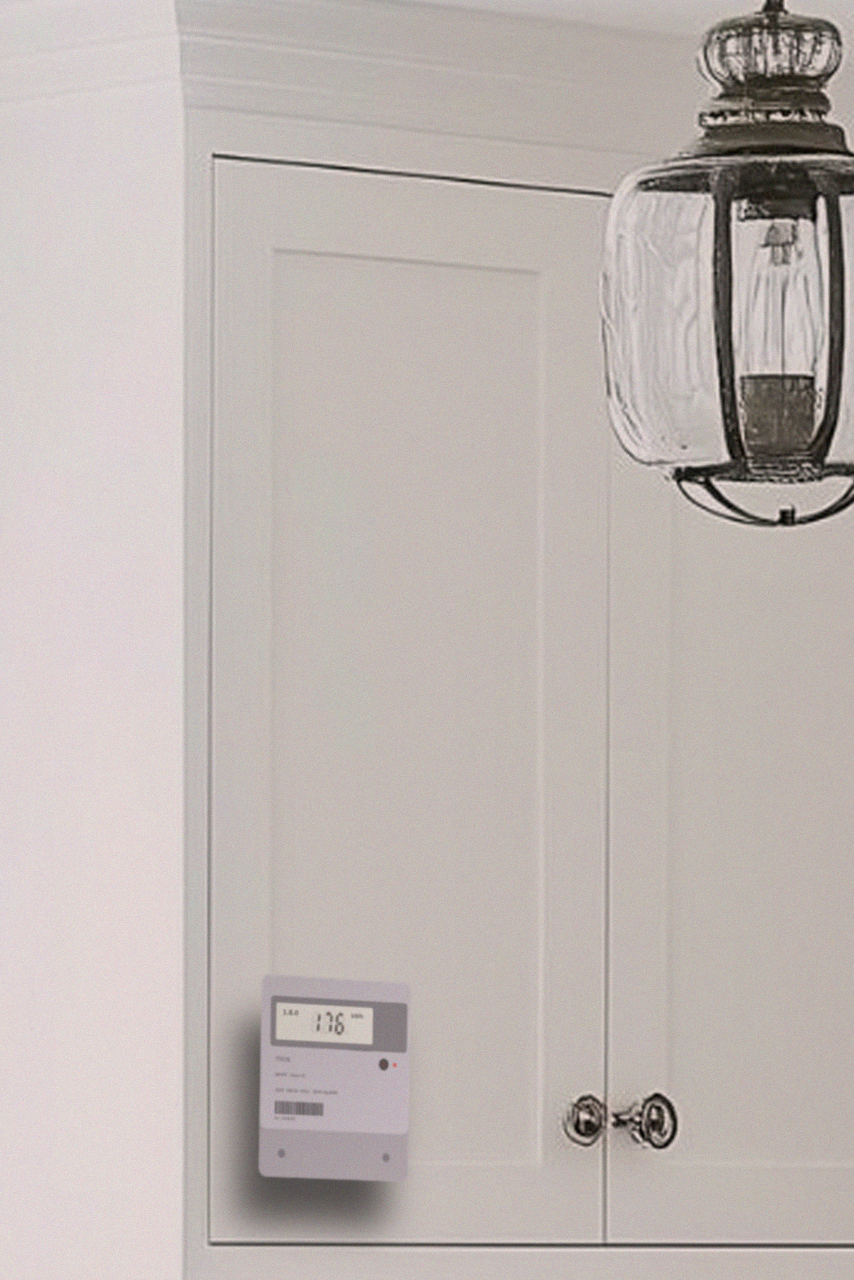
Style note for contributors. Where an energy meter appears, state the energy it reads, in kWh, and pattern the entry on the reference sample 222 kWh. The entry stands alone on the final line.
176 kWh
